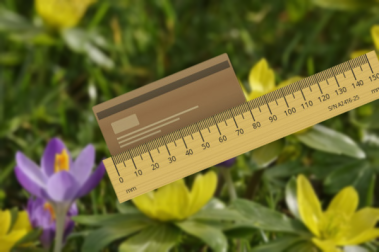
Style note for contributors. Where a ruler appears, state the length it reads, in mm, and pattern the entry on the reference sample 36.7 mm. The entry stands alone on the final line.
80 mm
